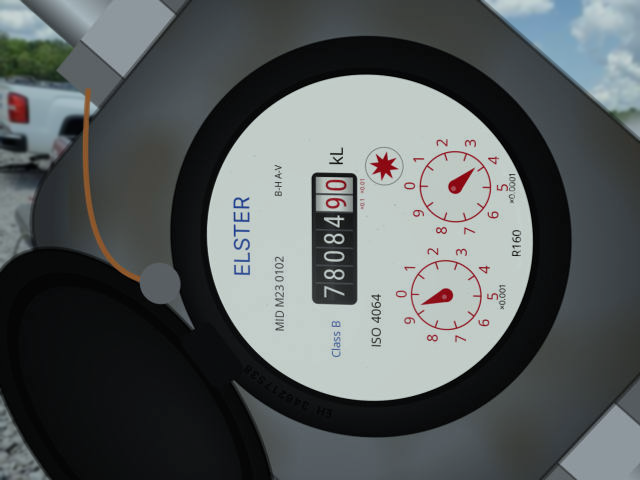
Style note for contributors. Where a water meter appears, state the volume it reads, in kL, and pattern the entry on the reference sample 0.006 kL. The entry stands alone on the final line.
78084.8993 kL
